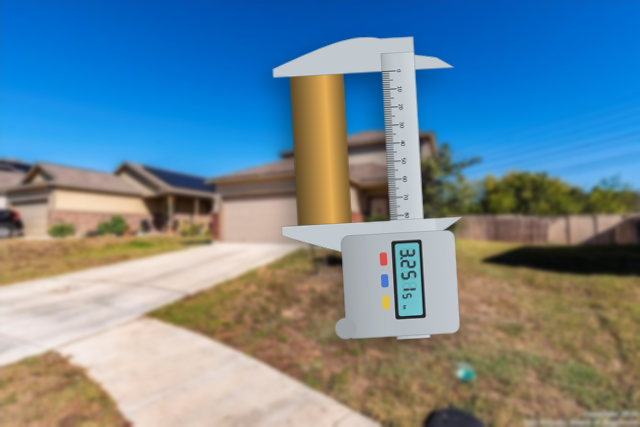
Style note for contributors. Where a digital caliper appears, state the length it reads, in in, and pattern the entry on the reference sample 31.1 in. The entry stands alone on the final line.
3.2515 in
